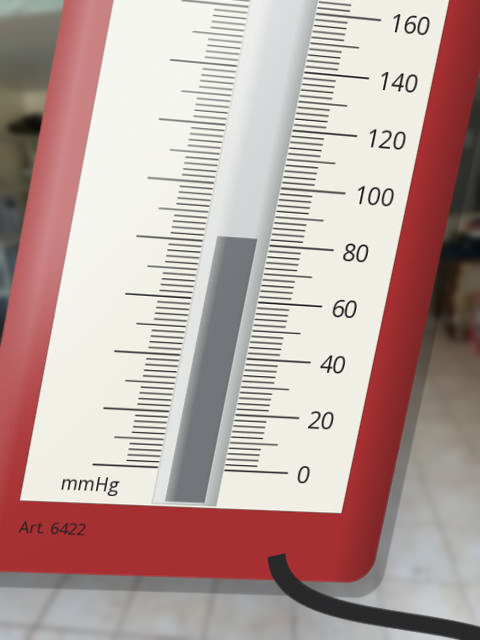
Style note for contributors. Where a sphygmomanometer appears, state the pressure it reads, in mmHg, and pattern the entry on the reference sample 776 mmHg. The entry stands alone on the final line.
82 mmHg
